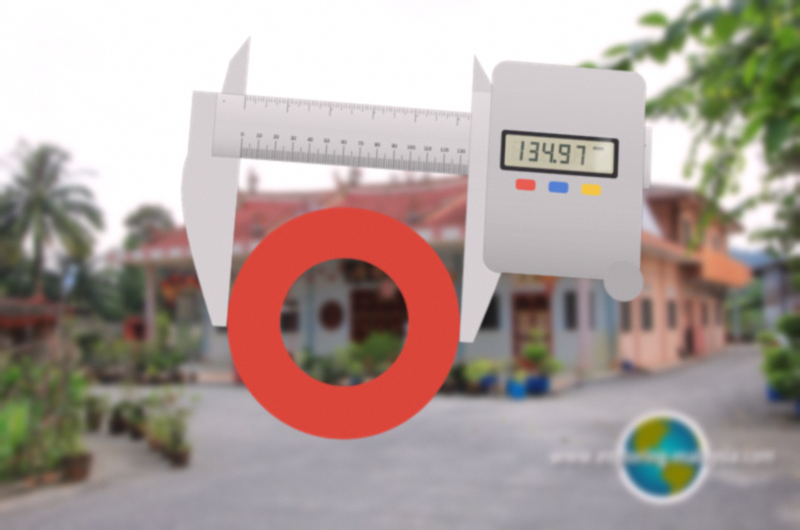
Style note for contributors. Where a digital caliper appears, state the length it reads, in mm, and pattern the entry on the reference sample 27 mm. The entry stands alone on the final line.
134.97 mm
